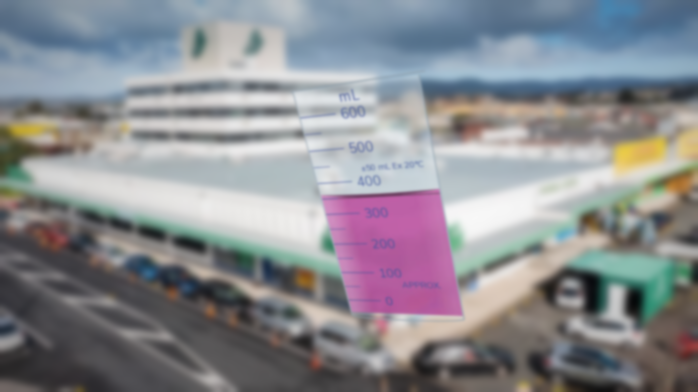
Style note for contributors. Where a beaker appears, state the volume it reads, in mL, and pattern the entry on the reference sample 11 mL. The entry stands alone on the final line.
350 mL
